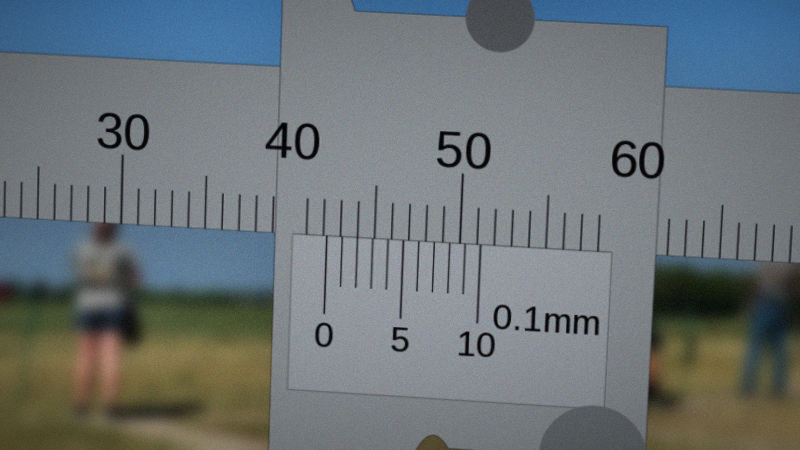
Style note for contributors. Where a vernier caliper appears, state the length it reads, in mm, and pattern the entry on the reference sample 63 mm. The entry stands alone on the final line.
42.2 mm
